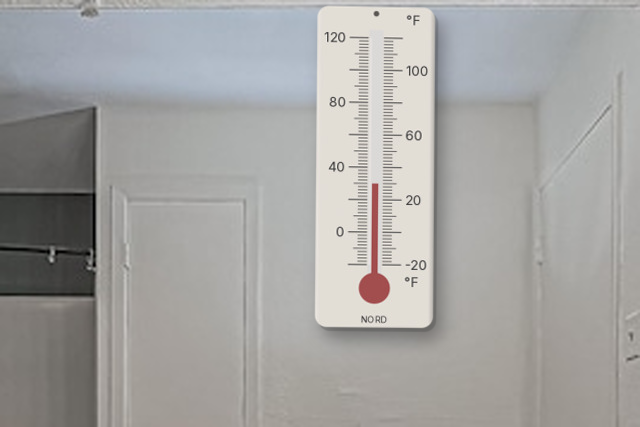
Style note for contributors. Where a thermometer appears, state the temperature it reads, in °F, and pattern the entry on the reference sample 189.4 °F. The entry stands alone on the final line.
30 °F
